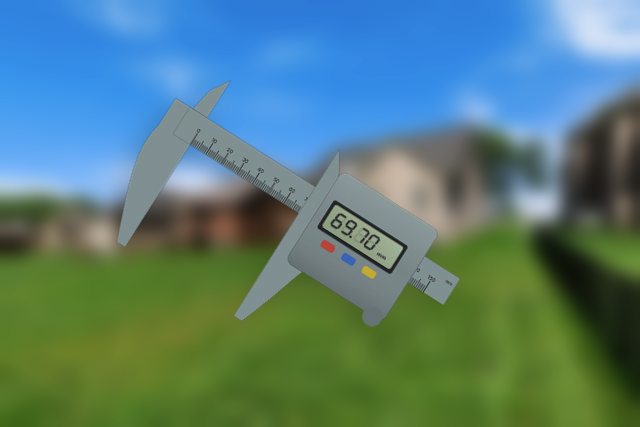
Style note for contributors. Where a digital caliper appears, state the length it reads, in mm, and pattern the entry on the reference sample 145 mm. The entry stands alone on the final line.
69.70 mm
